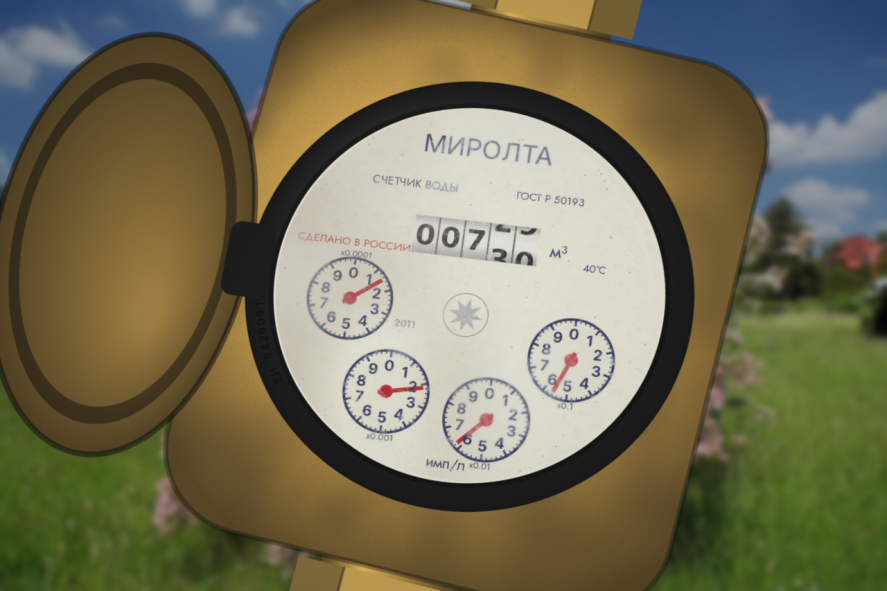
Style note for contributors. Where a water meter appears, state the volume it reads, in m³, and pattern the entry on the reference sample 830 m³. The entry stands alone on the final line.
729.5621 m³
